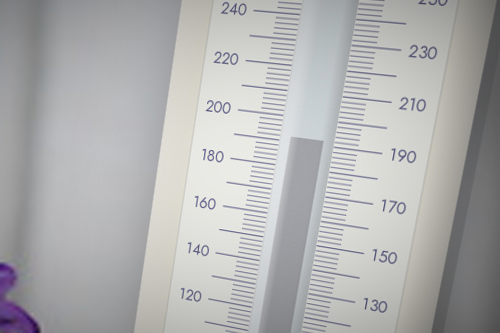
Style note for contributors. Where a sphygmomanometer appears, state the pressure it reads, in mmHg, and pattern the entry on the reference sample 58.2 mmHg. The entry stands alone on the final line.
192 mmHg
